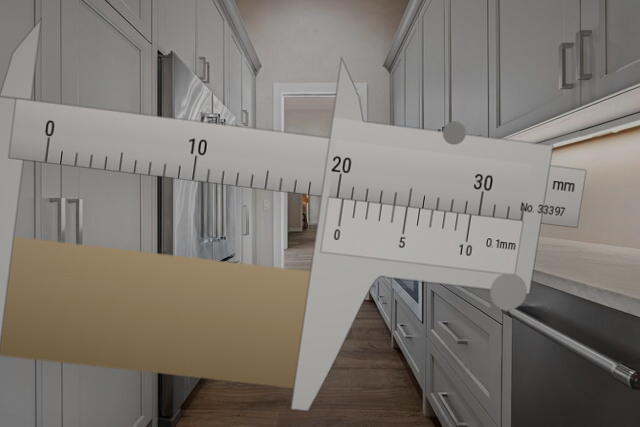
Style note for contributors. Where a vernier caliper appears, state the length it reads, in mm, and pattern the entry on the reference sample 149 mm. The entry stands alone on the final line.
20.4 mm
